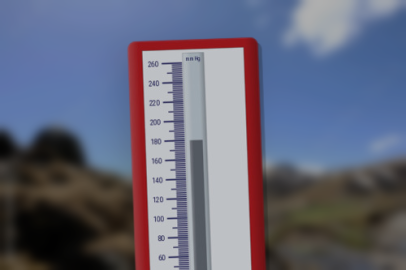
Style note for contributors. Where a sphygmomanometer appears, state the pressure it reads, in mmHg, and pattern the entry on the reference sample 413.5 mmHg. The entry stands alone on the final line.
180 mmHg
